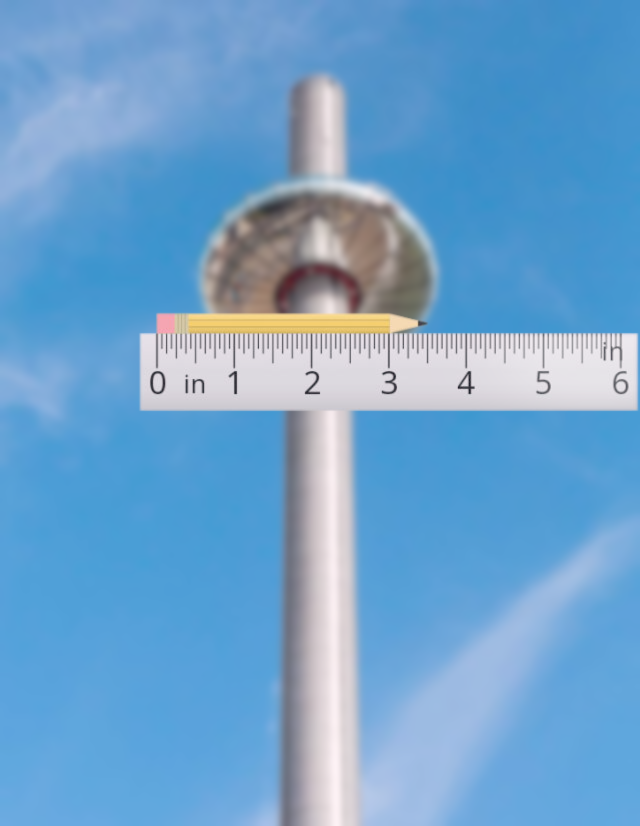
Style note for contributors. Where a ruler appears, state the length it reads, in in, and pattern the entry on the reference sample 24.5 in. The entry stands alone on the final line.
3.5 in
